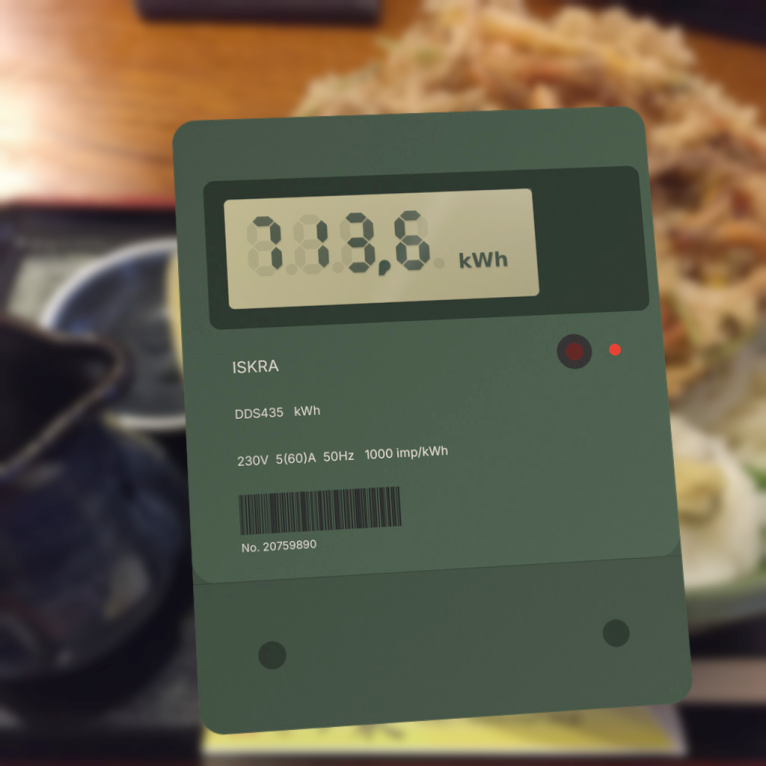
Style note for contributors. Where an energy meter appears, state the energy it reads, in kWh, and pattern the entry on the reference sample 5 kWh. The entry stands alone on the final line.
713.6 kWh
